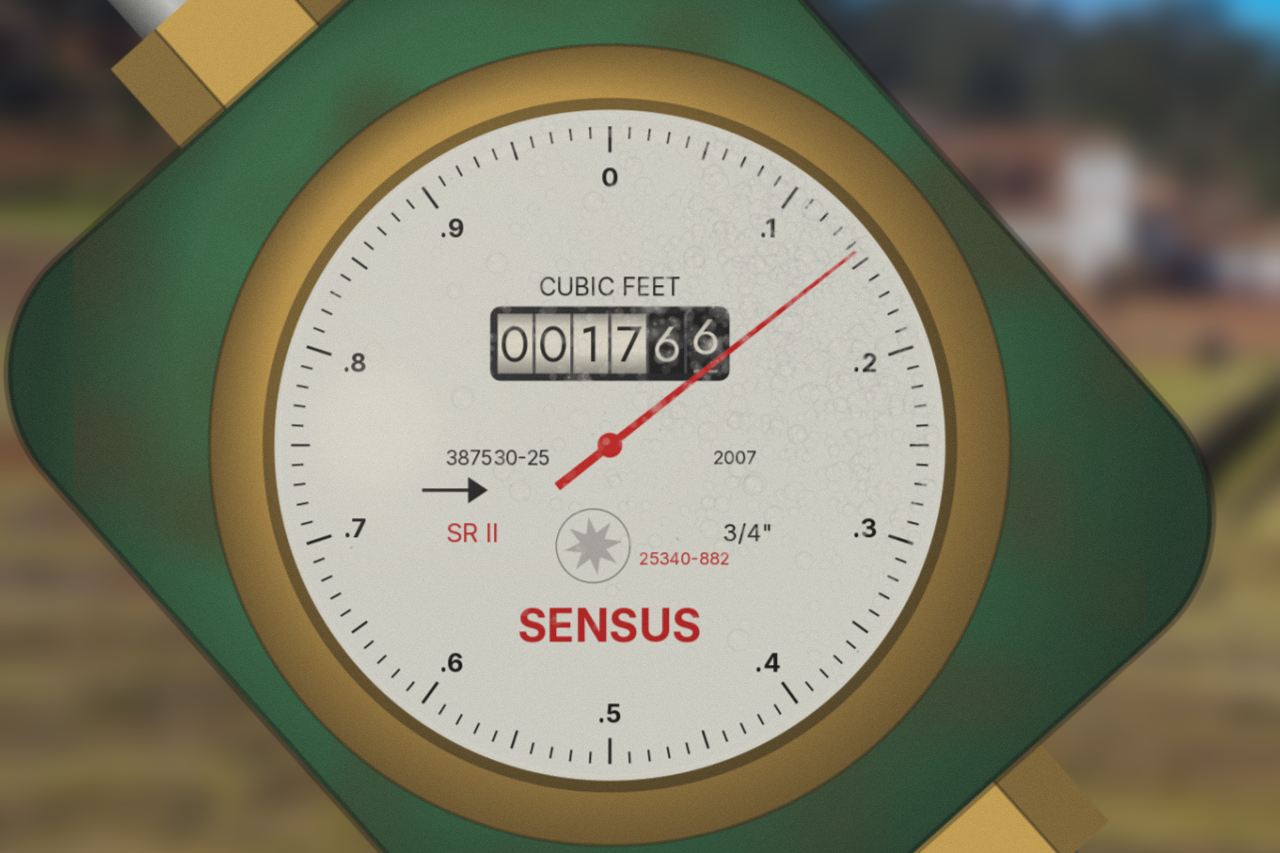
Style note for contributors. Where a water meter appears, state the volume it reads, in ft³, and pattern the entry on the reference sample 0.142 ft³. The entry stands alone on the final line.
1766.14 ft³
